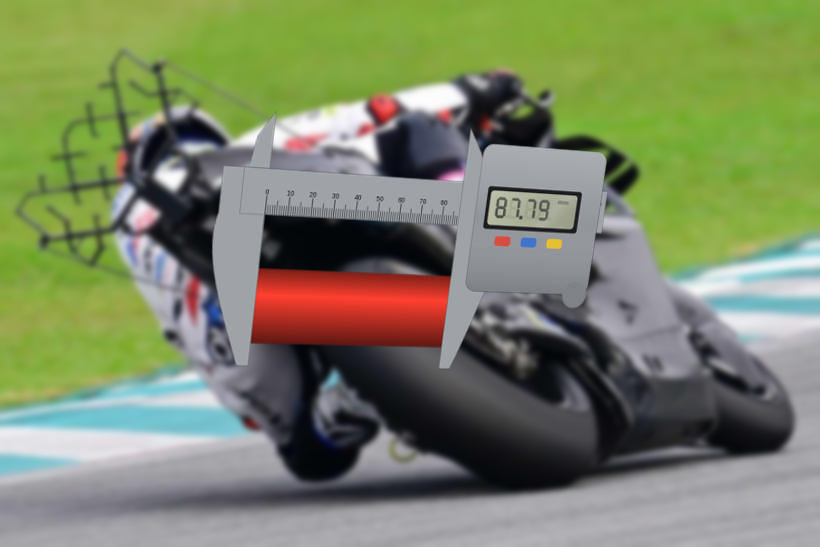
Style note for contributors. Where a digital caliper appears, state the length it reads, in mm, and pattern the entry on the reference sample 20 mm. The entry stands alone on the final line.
87.79 mm
